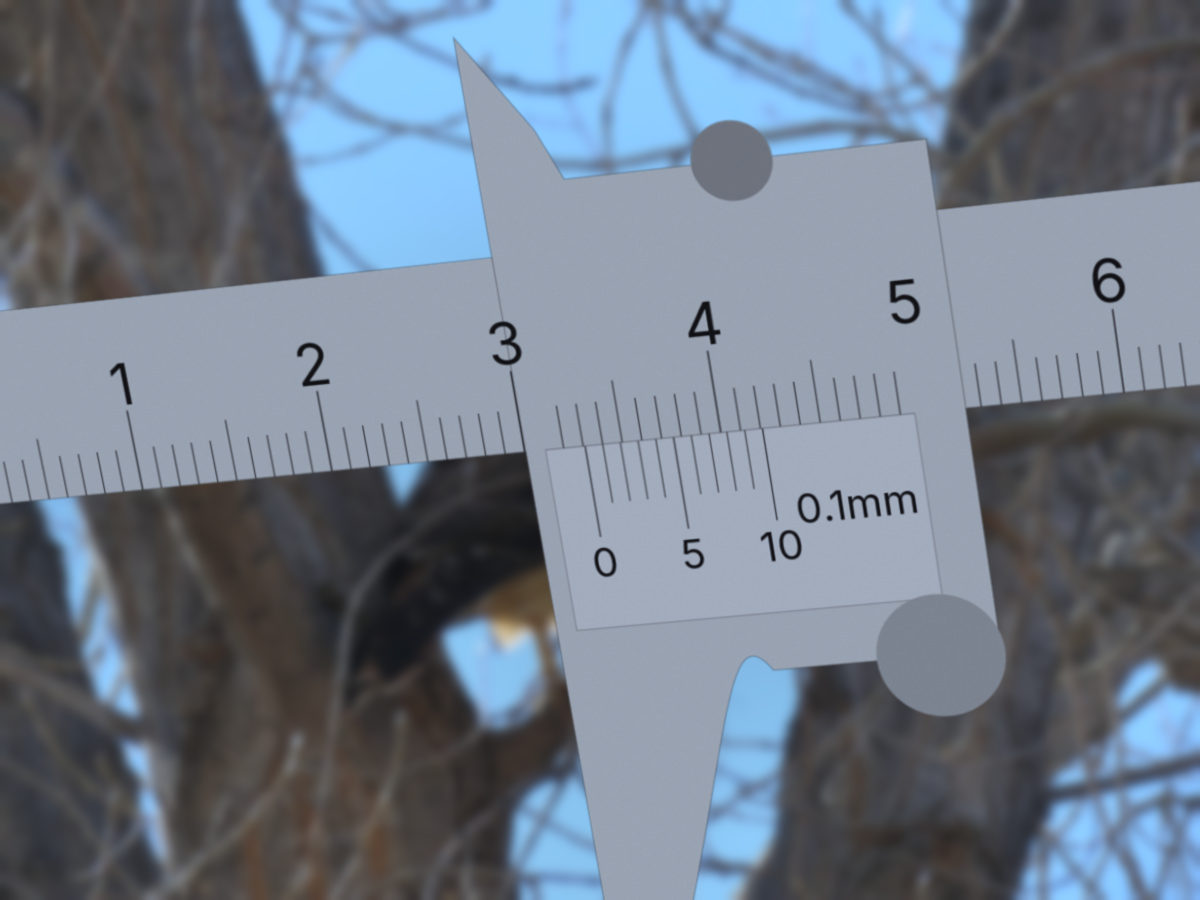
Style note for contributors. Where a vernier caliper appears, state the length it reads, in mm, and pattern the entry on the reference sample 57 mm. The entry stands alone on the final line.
33.1 mm
